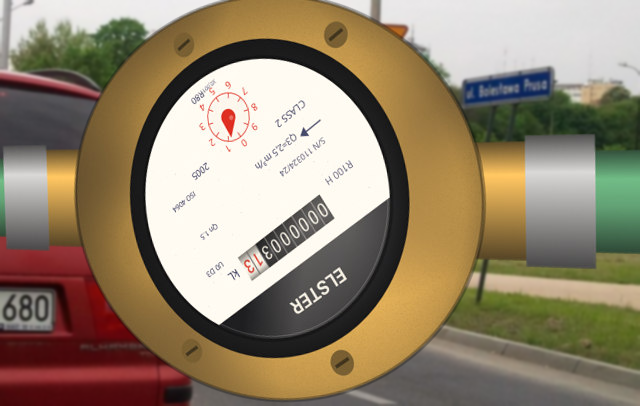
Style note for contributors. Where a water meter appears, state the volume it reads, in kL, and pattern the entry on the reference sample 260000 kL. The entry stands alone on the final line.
3.130 kL
